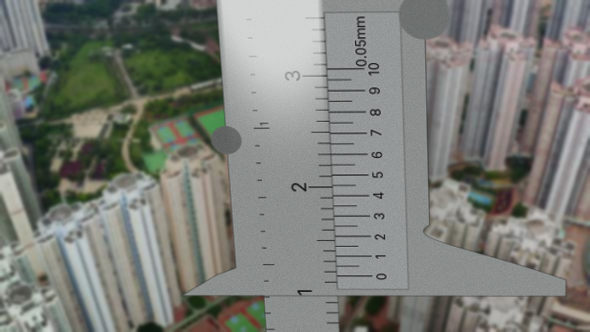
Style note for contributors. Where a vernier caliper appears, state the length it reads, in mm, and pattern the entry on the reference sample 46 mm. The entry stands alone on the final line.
11.6 mm
